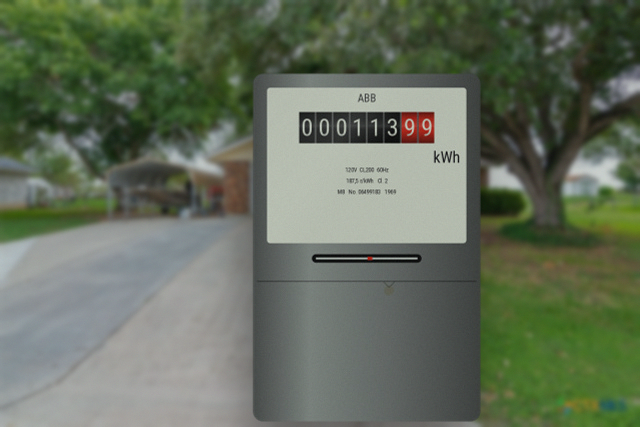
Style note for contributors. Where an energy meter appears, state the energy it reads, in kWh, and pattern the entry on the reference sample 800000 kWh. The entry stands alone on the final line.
113.99 kWh
